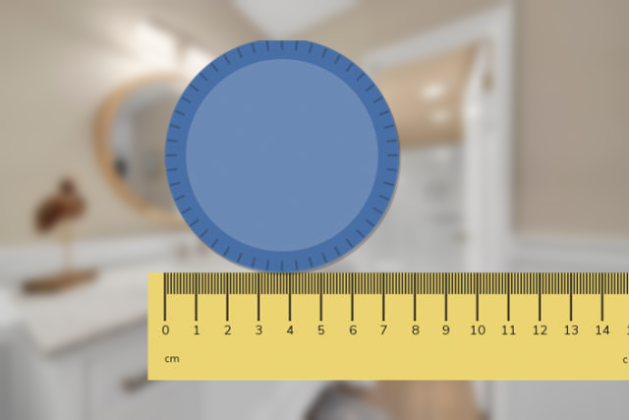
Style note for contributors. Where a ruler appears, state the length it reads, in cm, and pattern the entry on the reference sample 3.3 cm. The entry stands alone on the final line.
7.5 cm
